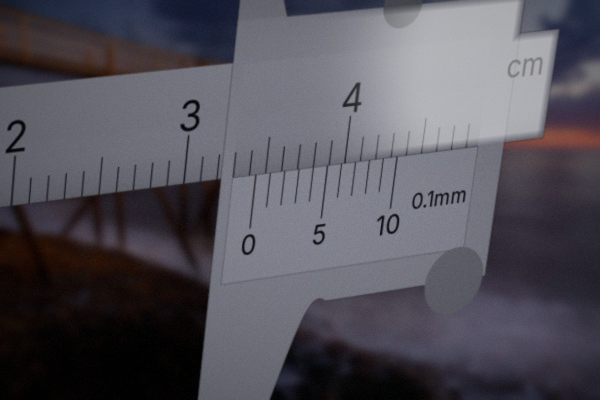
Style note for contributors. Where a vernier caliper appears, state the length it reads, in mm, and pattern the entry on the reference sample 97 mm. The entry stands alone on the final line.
34.4 mm
